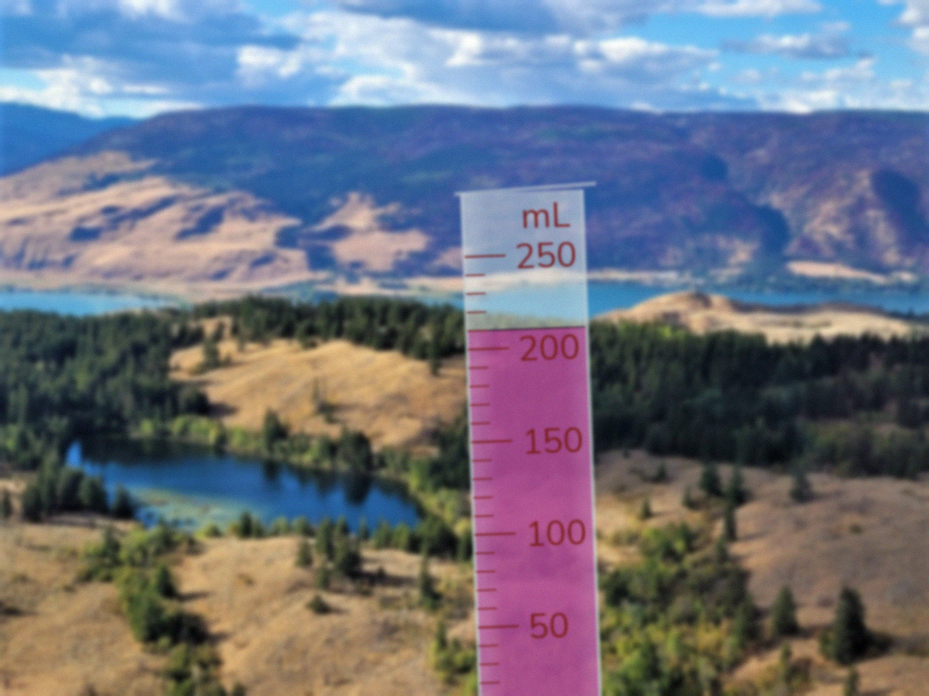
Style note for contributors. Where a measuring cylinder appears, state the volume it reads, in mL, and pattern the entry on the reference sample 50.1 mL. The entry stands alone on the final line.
210 mL
